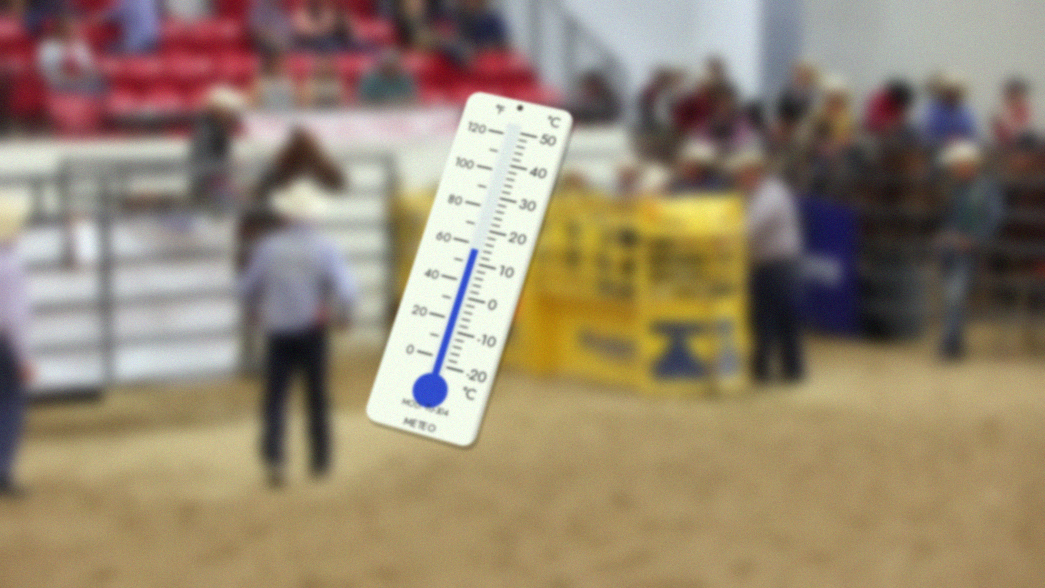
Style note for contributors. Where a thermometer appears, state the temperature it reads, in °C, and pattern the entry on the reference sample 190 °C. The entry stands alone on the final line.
14 °C
